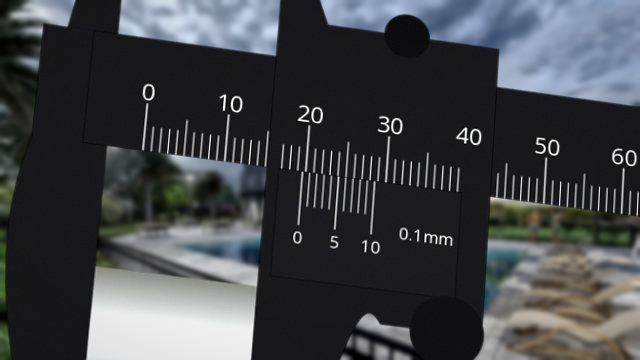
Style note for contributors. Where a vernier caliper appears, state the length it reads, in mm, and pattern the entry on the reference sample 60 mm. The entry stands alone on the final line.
19.6 mm
